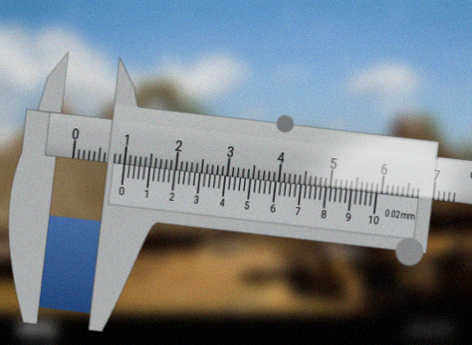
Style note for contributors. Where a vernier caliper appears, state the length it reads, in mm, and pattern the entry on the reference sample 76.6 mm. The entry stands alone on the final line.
10.0 mm
